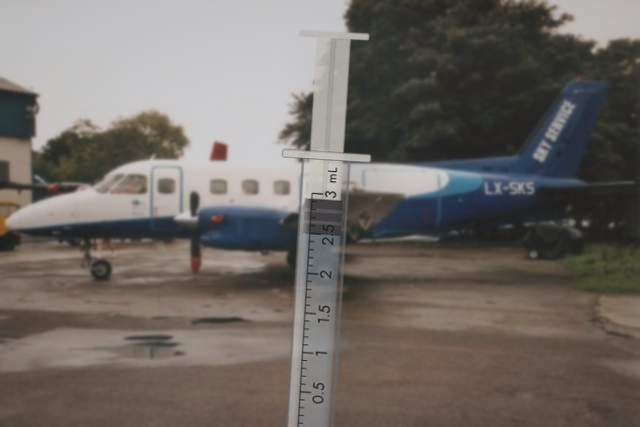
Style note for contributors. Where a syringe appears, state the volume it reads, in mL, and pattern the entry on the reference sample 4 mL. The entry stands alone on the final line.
2.5 mL
